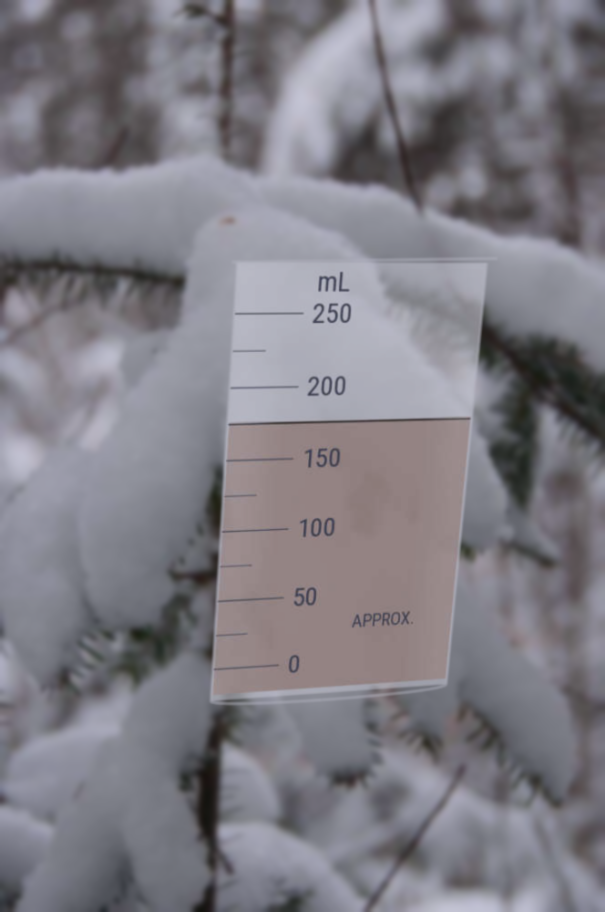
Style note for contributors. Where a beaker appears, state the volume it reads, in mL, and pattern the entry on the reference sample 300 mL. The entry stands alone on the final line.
175 mL
